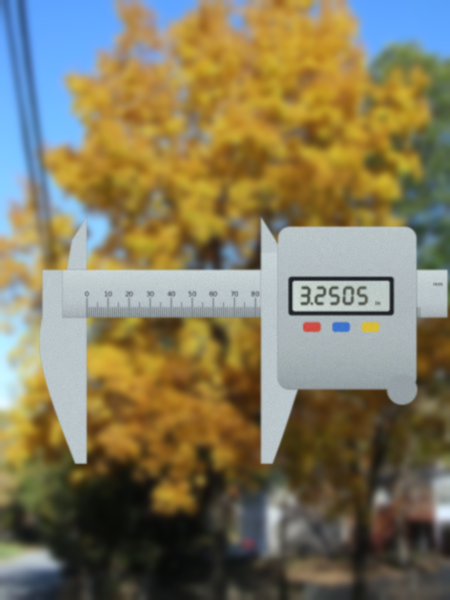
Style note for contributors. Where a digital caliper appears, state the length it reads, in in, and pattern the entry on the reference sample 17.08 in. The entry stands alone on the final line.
3.2505 in
